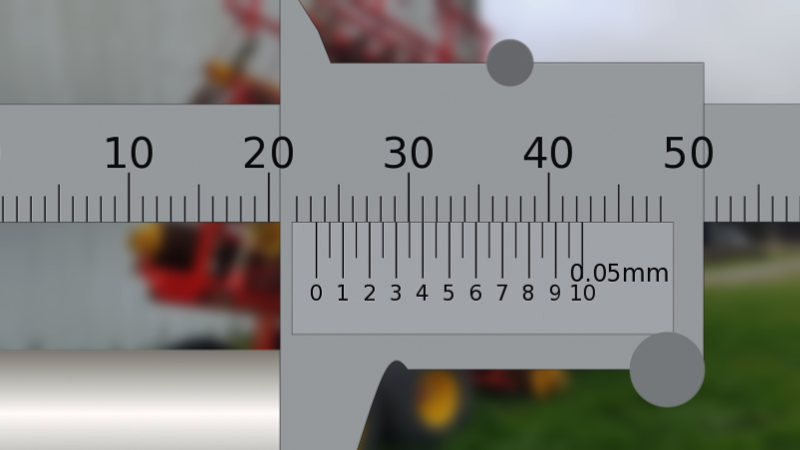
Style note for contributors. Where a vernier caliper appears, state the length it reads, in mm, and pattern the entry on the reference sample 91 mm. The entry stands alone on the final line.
23.4 mm
